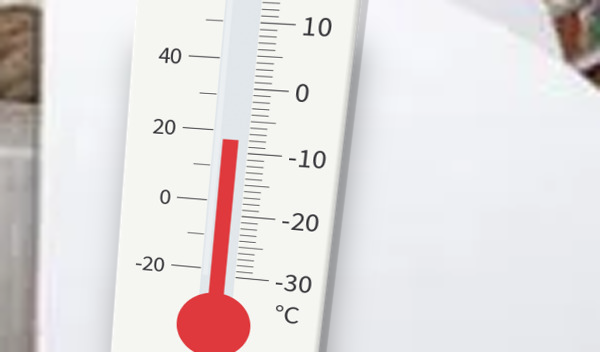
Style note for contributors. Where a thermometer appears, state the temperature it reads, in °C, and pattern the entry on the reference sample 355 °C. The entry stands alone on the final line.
-8 °C
